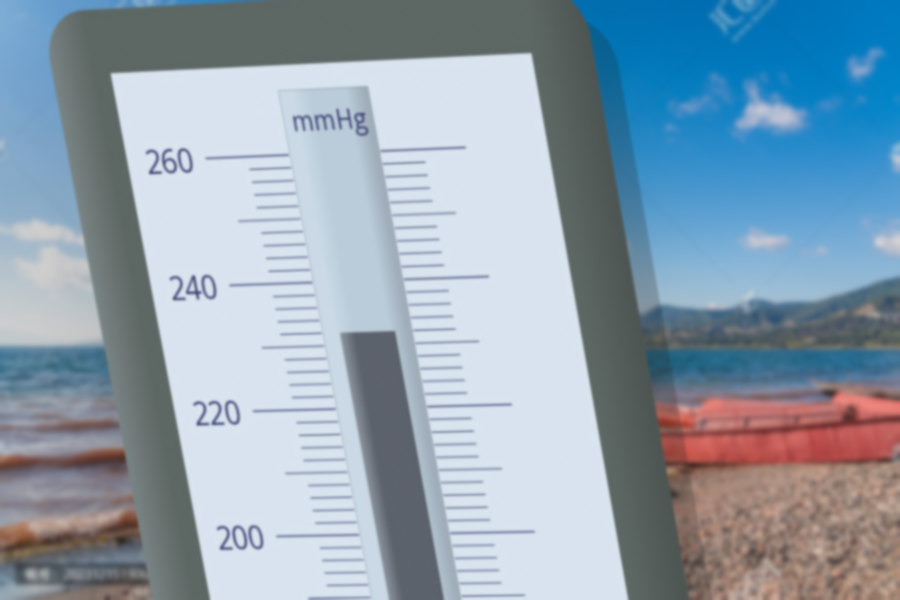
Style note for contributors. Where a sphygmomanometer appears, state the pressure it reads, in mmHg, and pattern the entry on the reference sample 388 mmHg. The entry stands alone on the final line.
232 mmHg
